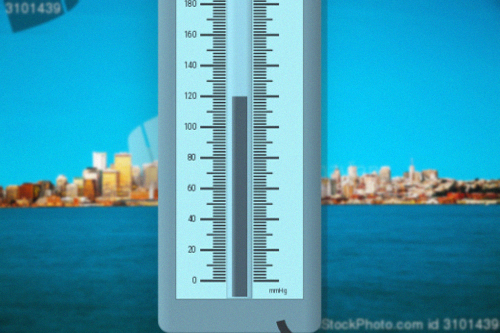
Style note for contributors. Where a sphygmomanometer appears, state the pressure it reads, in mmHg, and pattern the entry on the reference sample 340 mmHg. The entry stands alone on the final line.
120 mmHg
